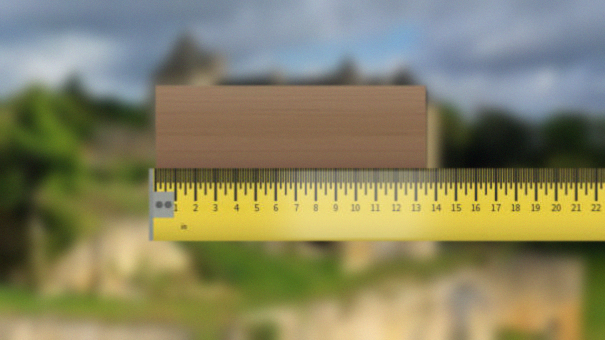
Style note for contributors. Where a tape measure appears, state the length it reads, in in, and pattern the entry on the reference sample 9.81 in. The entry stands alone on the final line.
13.5 in
